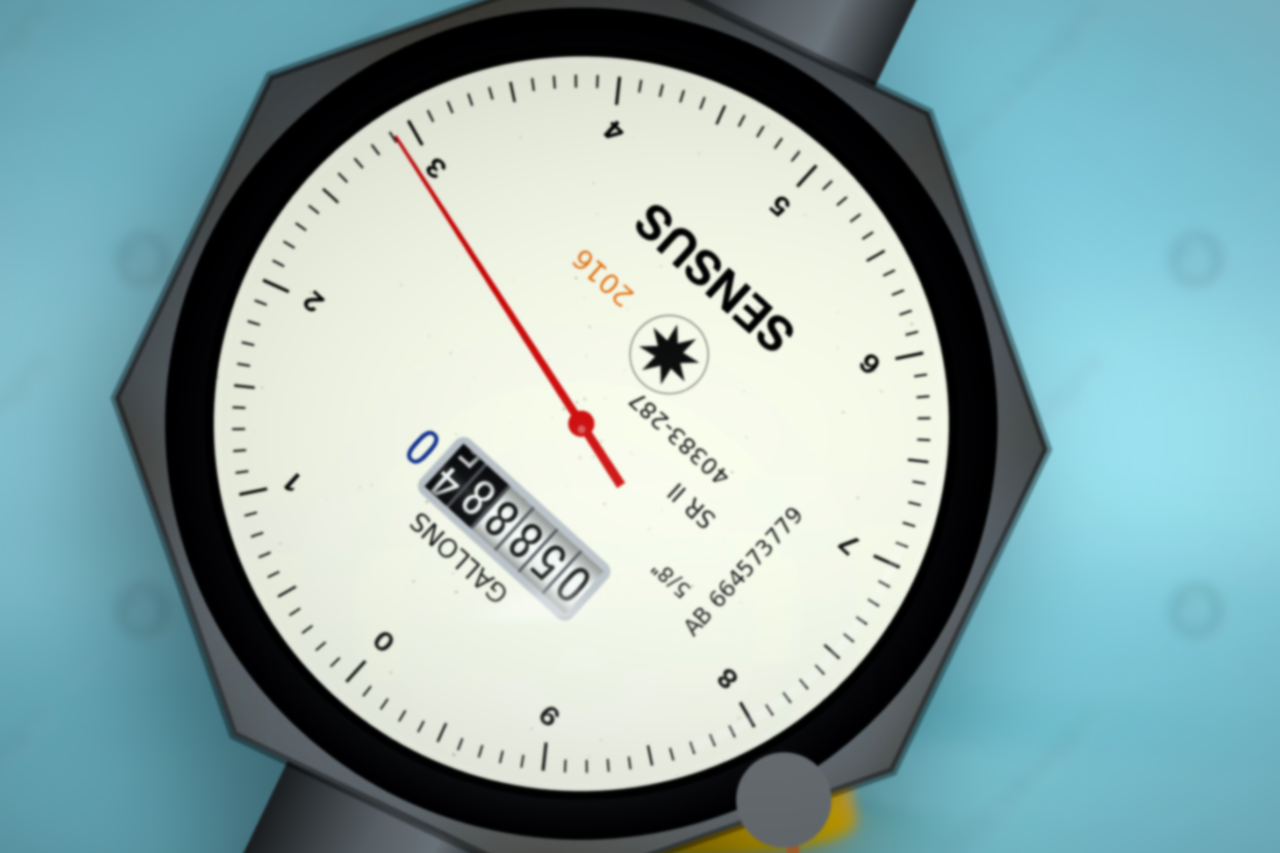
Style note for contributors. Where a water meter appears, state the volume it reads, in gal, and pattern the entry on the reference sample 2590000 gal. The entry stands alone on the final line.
588842.9 gal
